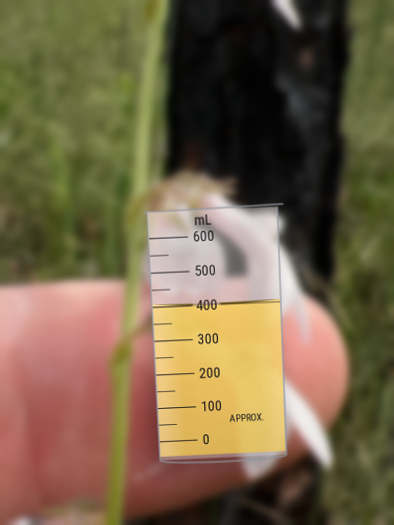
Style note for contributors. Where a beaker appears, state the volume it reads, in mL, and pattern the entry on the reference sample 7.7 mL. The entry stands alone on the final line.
400 mL
